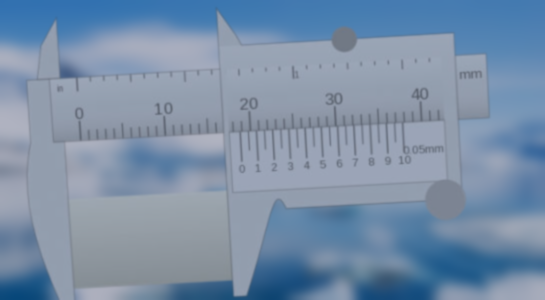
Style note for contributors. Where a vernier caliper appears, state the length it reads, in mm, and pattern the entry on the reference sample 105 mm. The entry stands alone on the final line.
18.8 mm
